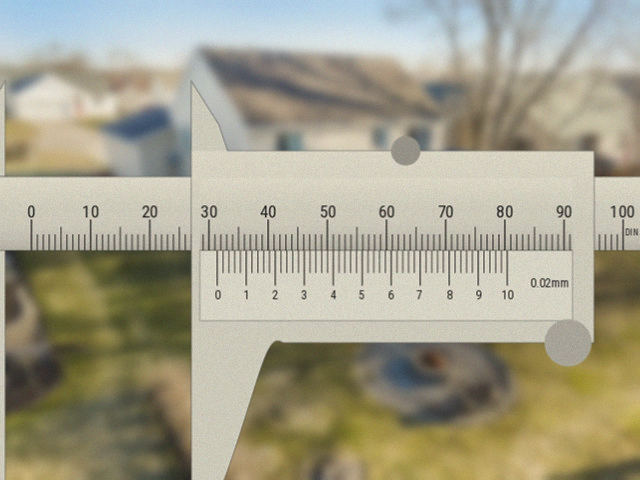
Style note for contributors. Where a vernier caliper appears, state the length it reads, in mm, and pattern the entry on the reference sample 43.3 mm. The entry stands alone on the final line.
31.4 mm
